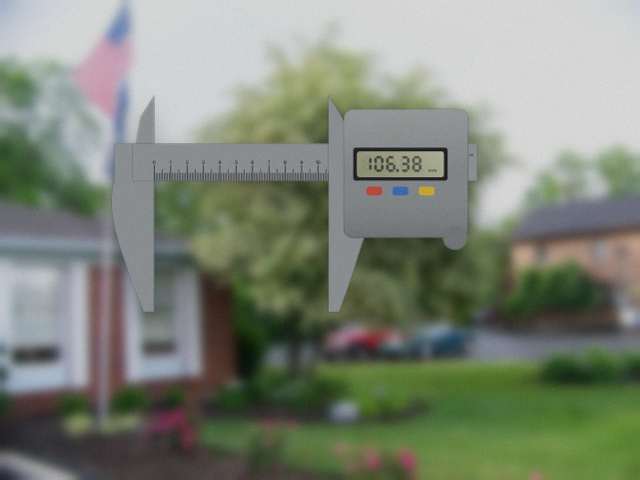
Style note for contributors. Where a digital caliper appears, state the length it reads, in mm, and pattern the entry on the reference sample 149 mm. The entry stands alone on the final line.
106.38 mm
